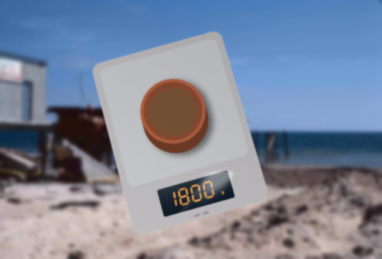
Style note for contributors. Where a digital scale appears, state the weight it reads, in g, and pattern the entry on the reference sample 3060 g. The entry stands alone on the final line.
1800 g
